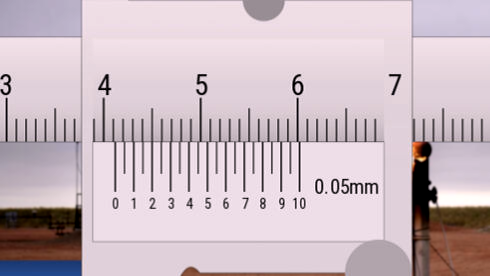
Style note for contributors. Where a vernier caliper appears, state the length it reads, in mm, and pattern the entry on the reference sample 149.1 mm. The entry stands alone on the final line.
41.2 mm
